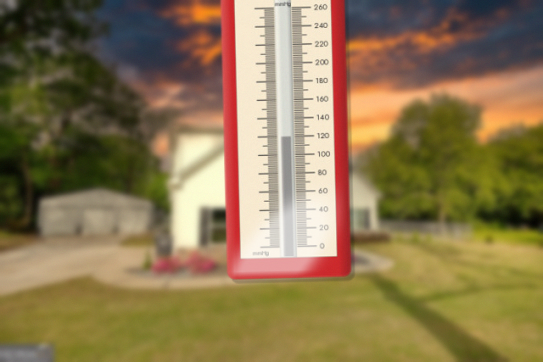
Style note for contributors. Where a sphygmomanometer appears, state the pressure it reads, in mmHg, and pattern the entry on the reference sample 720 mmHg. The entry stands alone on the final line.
120 mmHg
